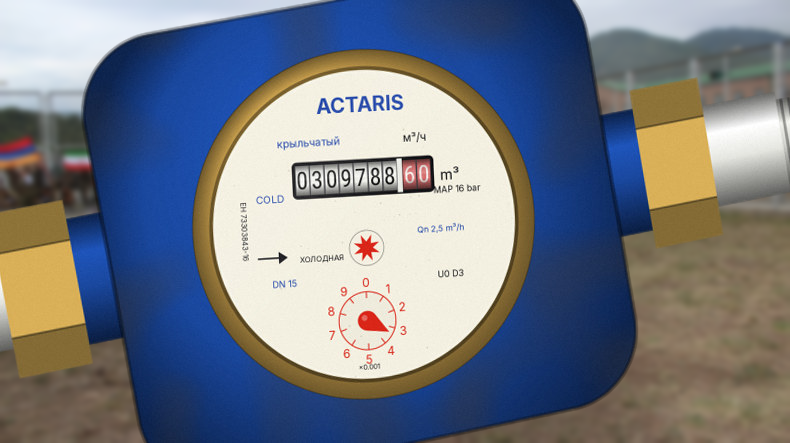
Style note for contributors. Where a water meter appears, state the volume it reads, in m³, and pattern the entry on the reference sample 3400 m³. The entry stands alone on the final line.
309788.603 m³
